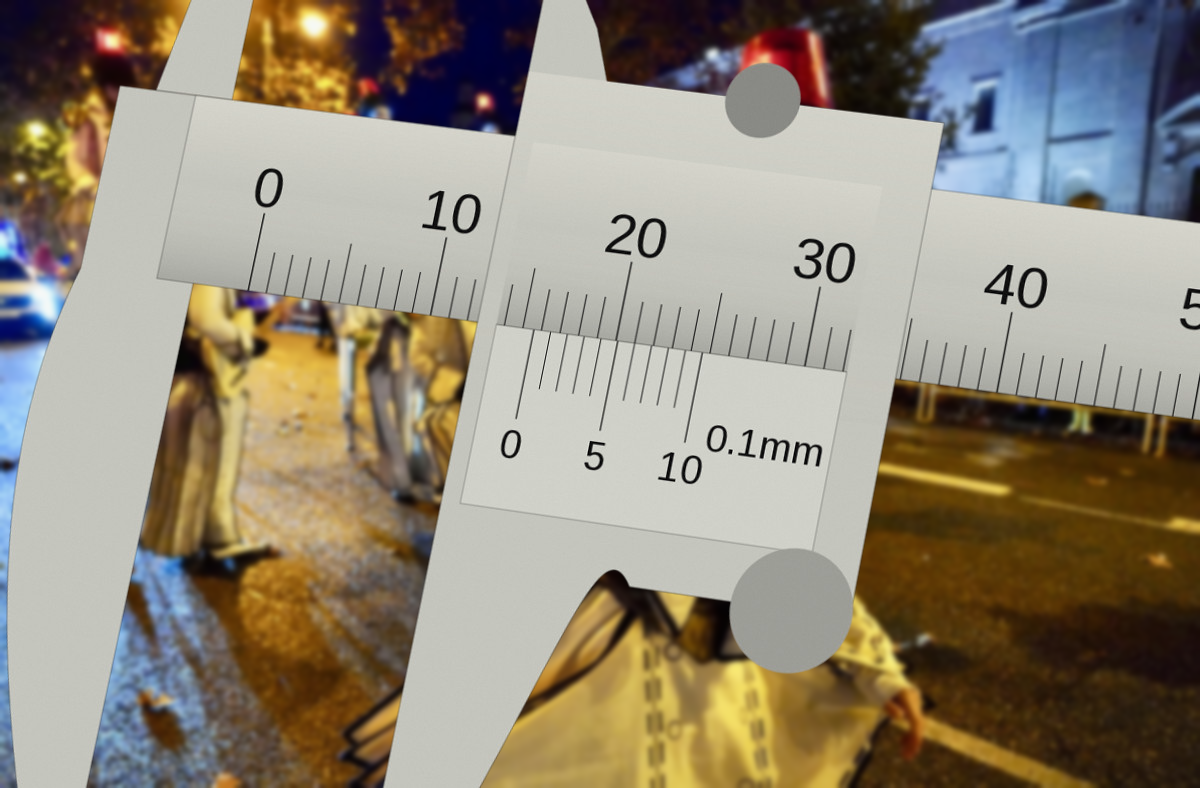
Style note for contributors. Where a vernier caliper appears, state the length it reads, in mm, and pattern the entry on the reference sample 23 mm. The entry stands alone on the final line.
15.6 mm
